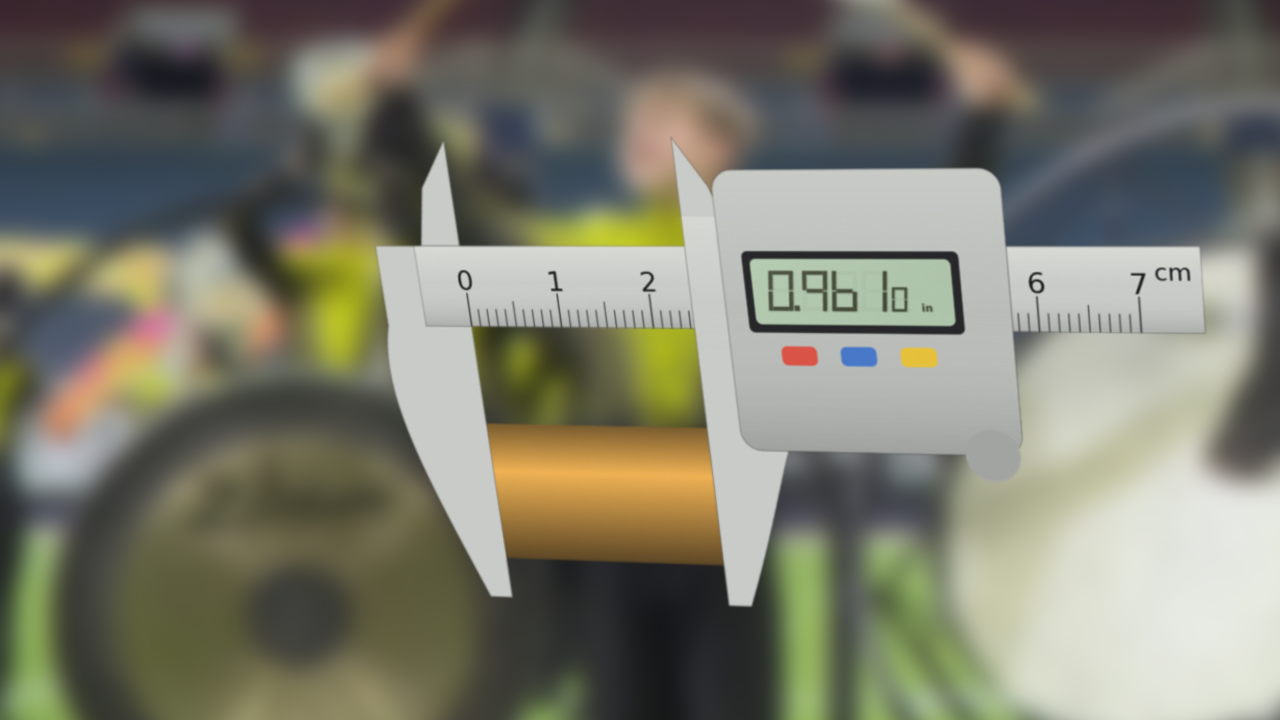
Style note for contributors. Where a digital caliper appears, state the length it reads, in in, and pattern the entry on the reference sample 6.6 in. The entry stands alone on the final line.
0.9610 in
